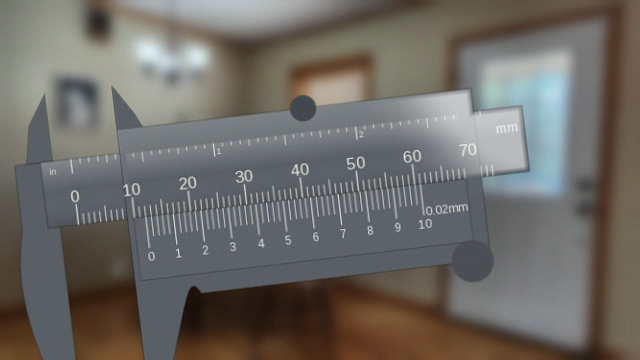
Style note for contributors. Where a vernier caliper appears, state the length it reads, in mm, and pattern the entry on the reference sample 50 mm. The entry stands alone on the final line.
12.0 mm
